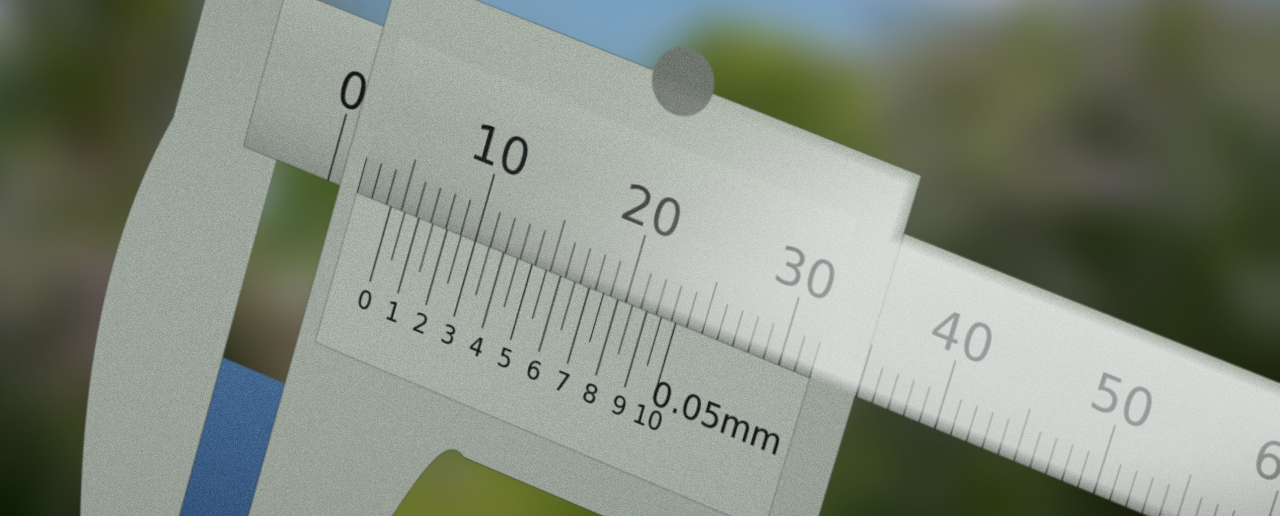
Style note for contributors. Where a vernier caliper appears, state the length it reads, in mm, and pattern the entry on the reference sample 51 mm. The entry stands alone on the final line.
4.3 mm
